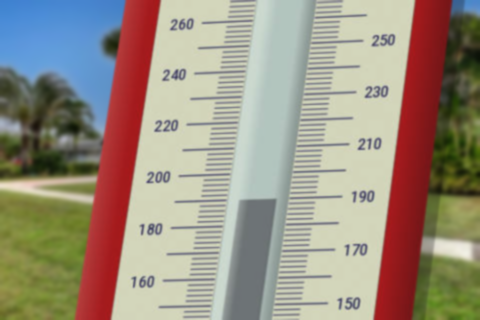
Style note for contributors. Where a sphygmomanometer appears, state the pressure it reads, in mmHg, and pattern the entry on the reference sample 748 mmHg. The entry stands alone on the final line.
190 mmHg
